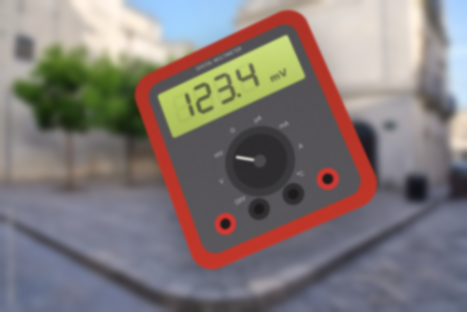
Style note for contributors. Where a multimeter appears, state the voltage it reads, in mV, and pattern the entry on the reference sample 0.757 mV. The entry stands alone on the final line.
123.4 mV
